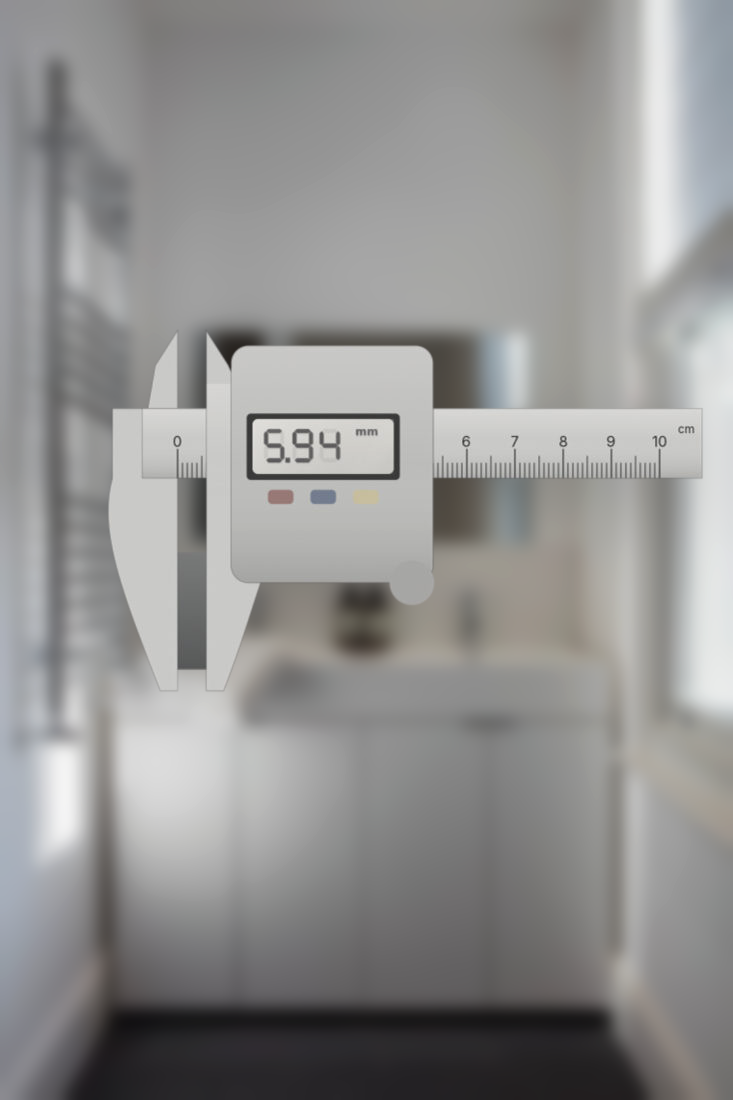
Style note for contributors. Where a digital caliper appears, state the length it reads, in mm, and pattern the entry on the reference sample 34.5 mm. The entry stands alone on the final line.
5.94 mm
